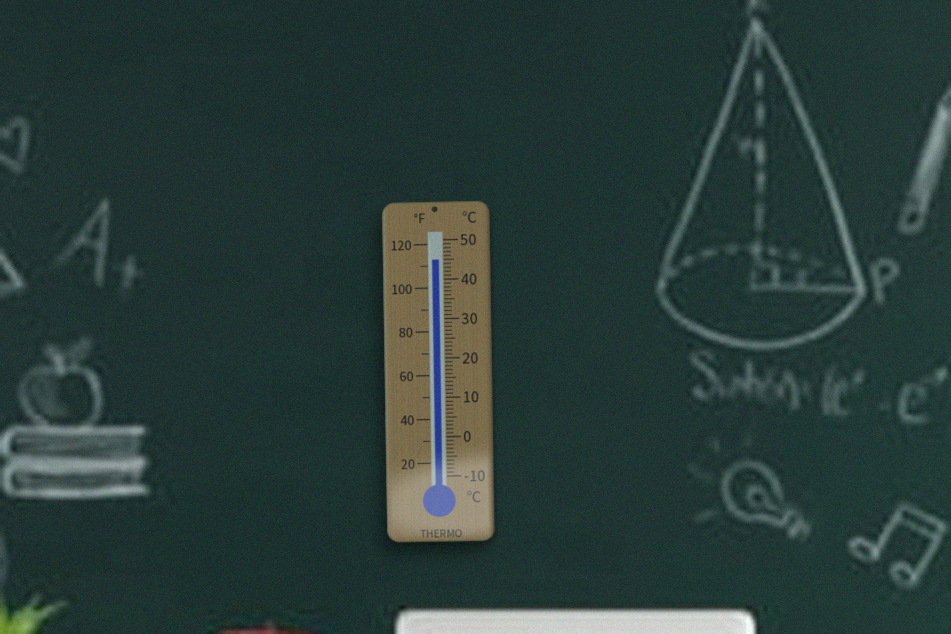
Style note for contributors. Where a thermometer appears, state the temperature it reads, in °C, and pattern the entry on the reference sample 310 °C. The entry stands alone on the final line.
45 °C
